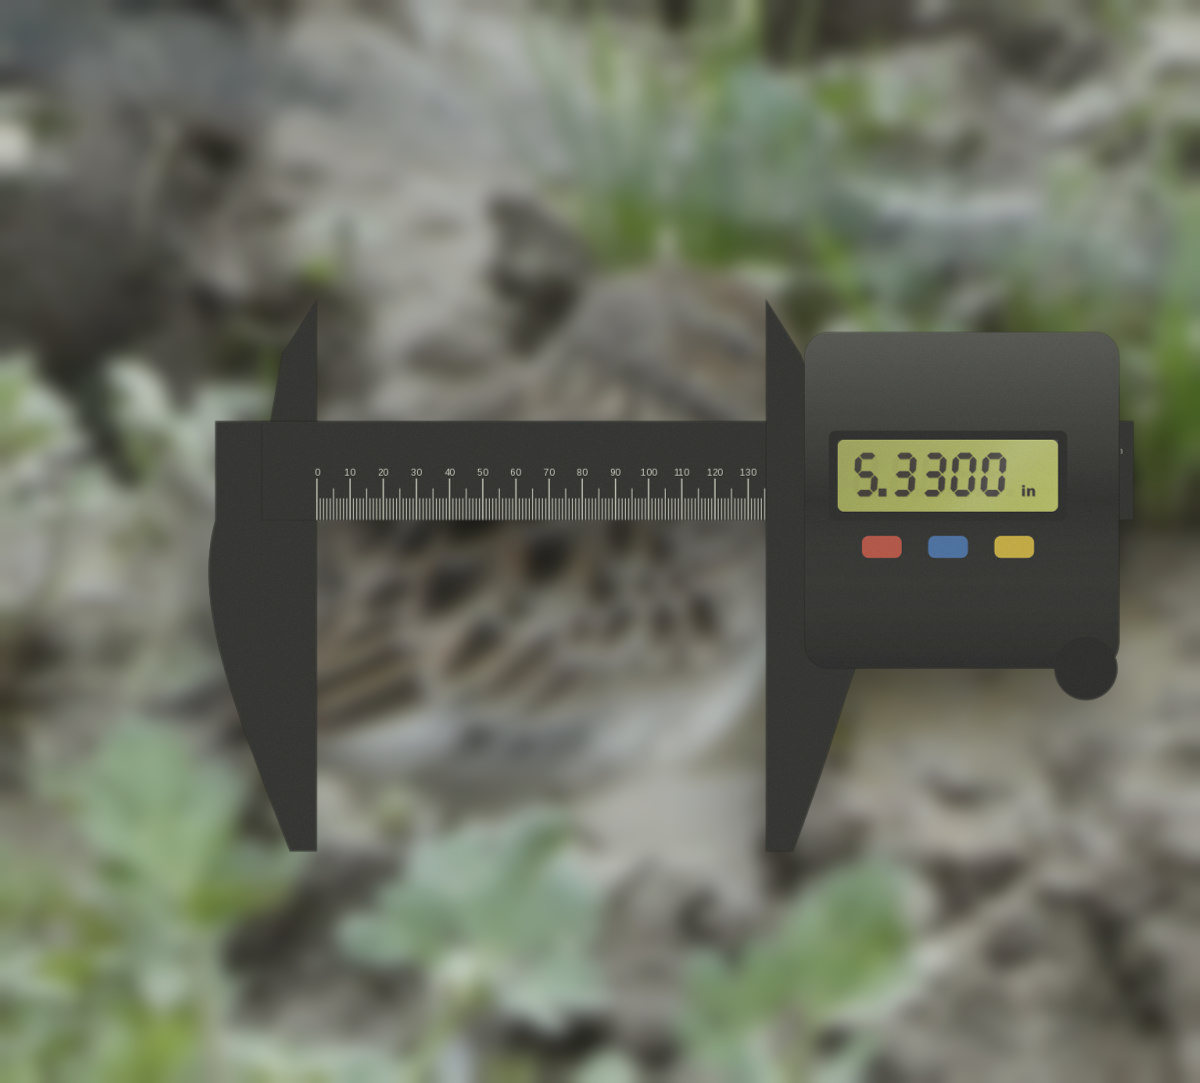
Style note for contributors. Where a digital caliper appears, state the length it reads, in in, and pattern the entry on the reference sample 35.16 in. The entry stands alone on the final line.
5.3300 in
